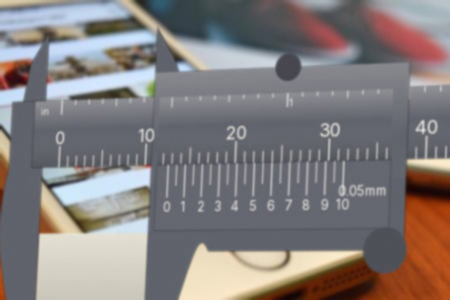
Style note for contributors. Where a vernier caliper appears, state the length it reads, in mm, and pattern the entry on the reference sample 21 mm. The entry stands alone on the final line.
12.6 mm
